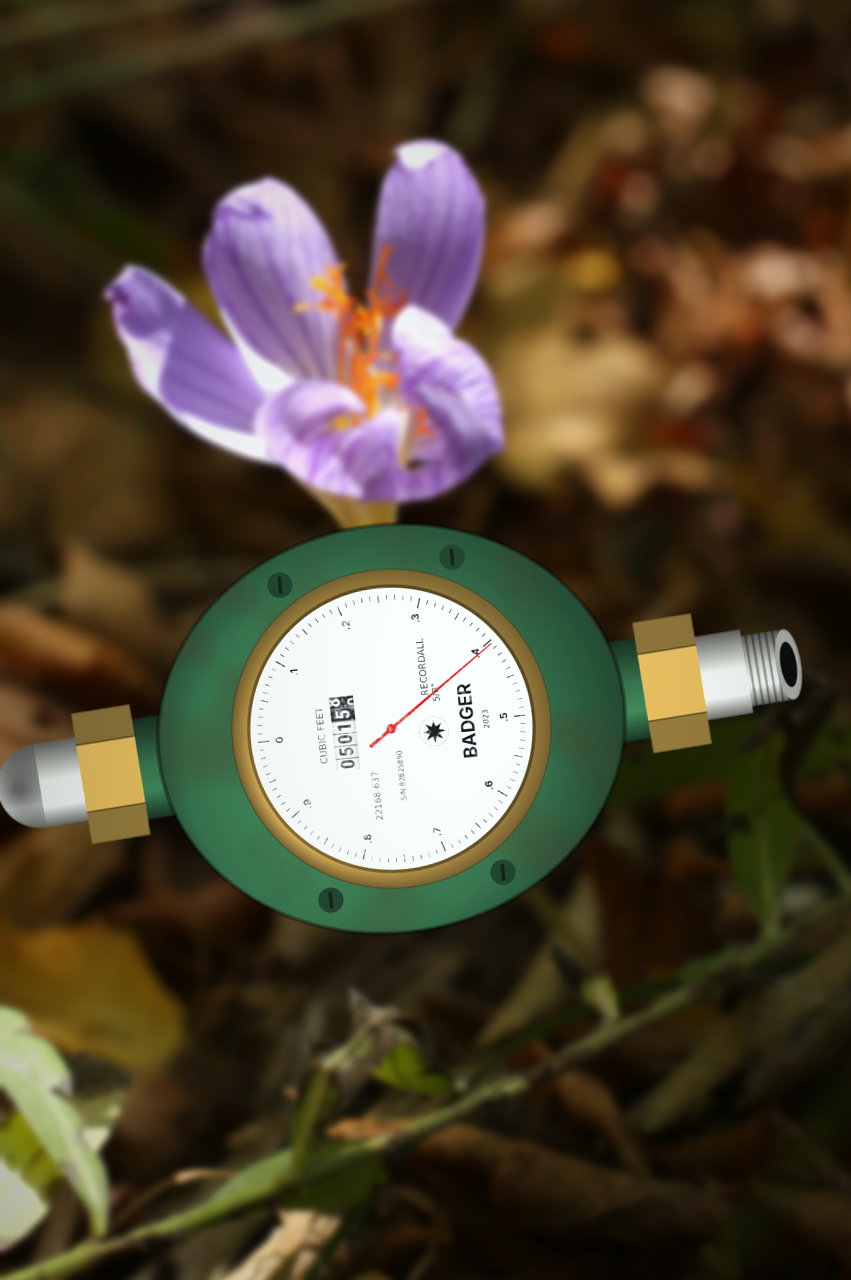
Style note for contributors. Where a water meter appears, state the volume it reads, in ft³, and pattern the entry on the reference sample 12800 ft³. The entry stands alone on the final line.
50158.40 ft³
